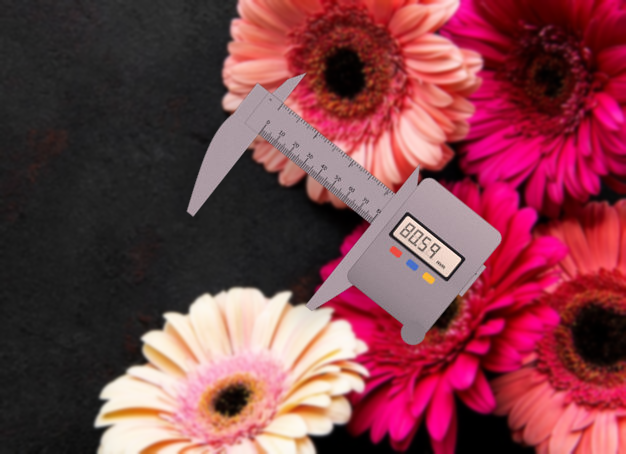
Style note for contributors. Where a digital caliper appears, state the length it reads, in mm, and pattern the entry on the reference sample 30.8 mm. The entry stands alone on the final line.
80.59 mm
